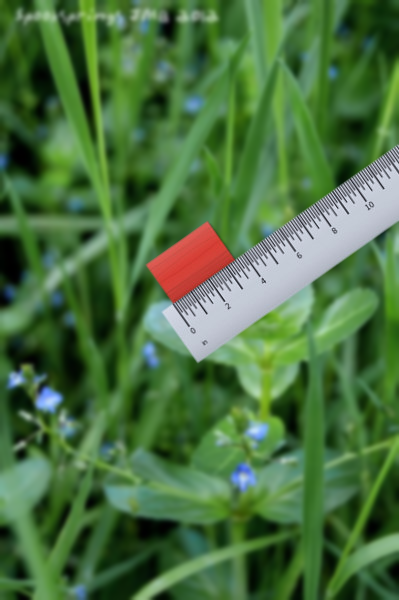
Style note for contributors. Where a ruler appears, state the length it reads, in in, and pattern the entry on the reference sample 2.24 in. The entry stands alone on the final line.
3.5 in
